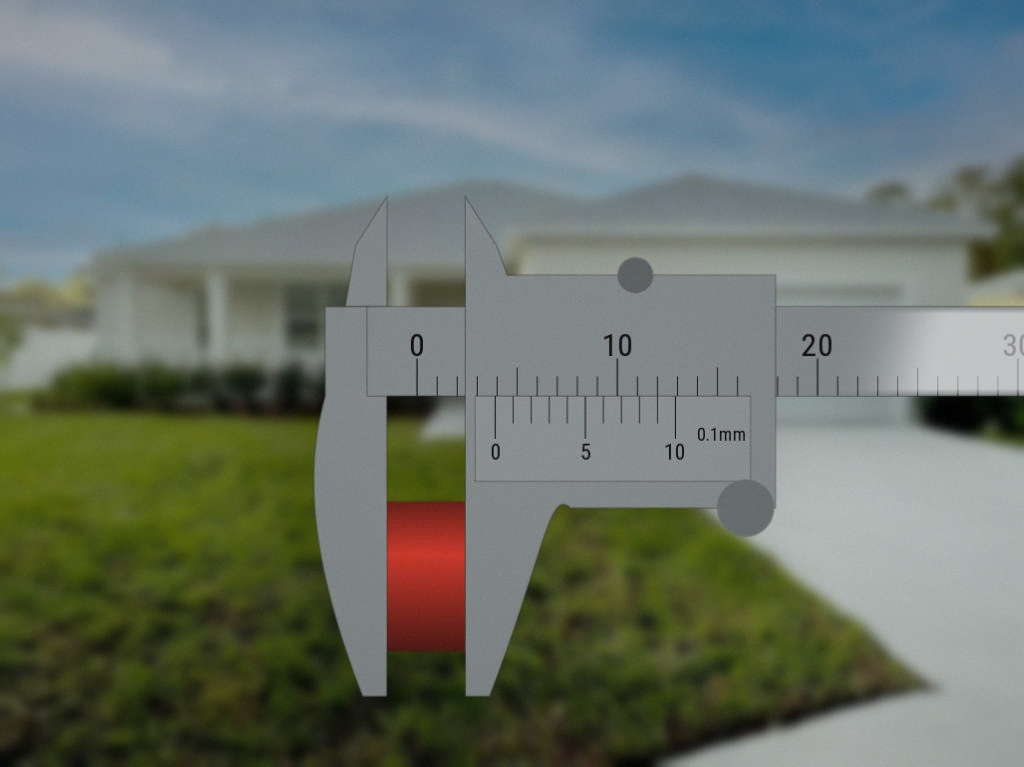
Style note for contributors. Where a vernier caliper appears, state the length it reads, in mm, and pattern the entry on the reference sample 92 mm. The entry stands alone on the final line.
3.9 mm
